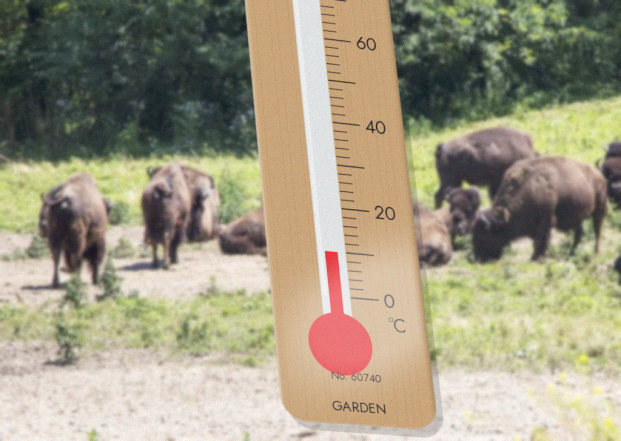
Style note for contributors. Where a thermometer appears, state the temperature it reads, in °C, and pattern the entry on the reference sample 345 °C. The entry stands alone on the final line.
10 °C
